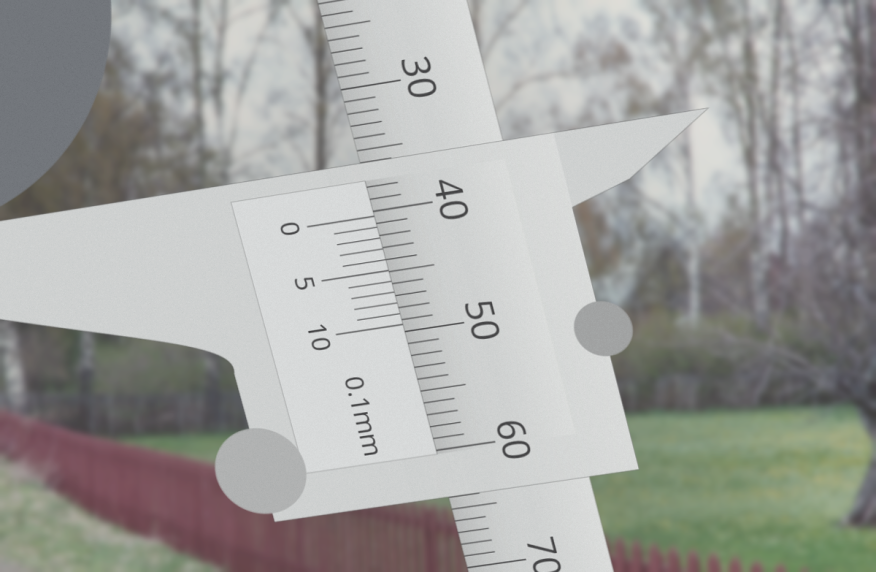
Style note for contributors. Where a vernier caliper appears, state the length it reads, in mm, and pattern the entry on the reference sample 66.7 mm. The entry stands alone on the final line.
40.4 mm
